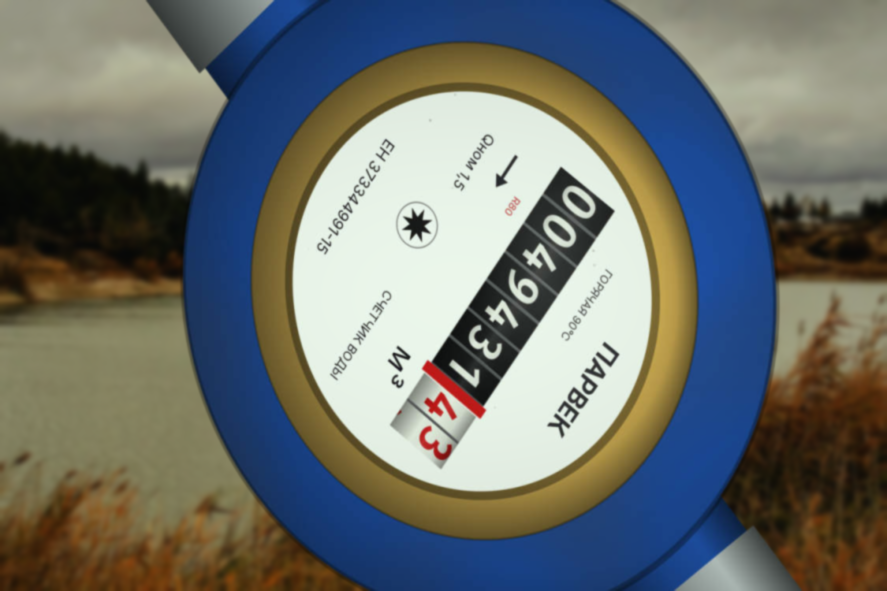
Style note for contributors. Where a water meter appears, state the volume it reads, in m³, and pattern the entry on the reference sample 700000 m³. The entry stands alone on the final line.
49431.43 m³
